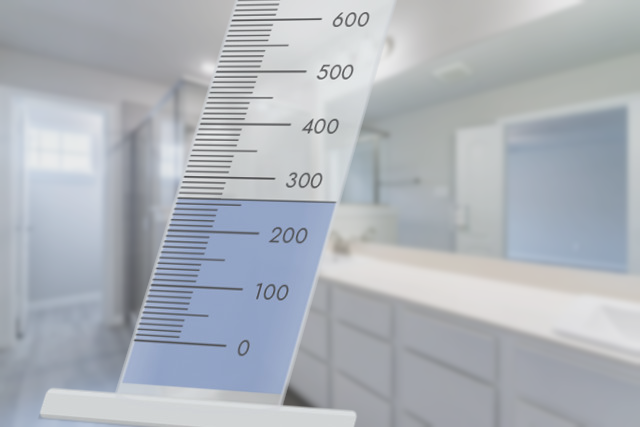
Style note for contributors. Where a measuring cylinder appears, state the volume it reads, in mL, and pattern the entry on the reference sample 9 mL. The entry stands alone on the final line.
260 mL
